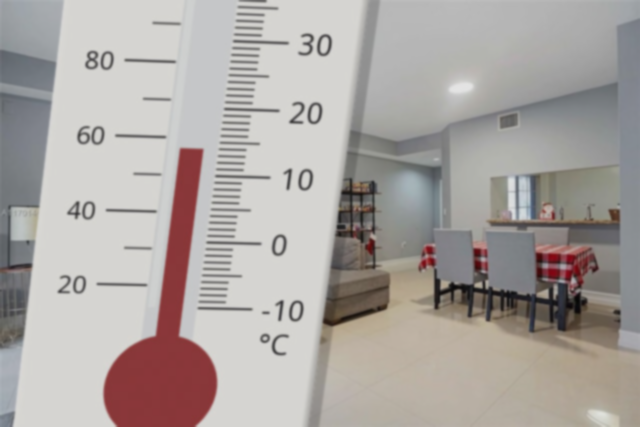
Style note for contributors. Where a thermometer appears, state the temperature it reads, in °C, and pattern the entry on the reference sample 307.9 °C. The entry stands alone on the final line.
14 °C
